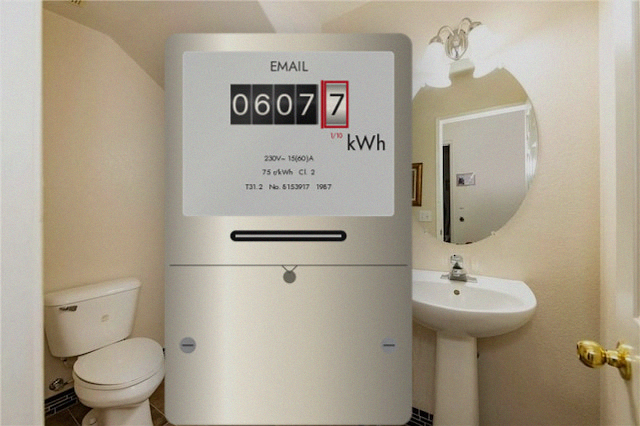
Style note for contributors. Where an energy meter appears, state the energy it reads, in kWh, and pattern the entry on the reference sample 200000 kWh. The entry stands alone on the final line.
607.7 kWh
